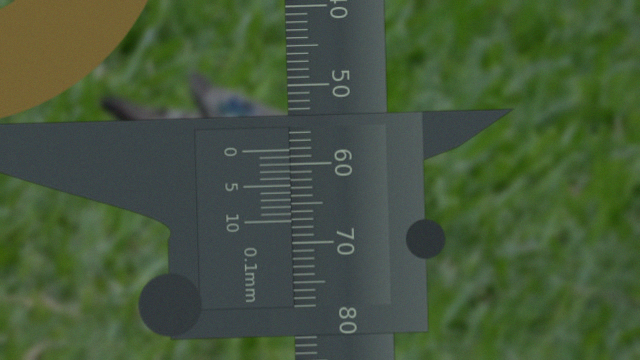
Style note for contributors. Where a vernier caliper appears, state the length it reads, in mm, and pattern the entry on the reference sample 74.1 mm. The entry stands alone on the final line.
58.2 mm
